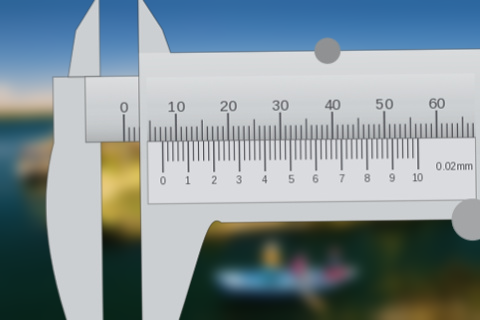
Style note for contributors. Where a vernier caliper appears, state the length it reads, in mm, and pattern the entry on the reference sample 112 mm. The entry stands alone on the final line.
7.4 mm
